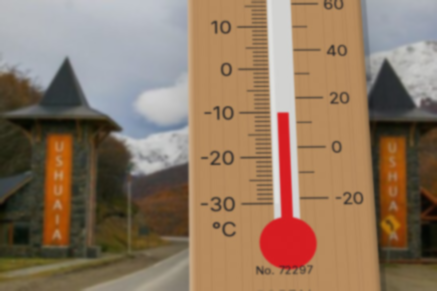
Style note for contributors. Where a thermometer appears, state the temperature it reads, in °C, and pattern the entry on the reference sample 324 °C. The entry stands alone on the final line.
-10 °C
